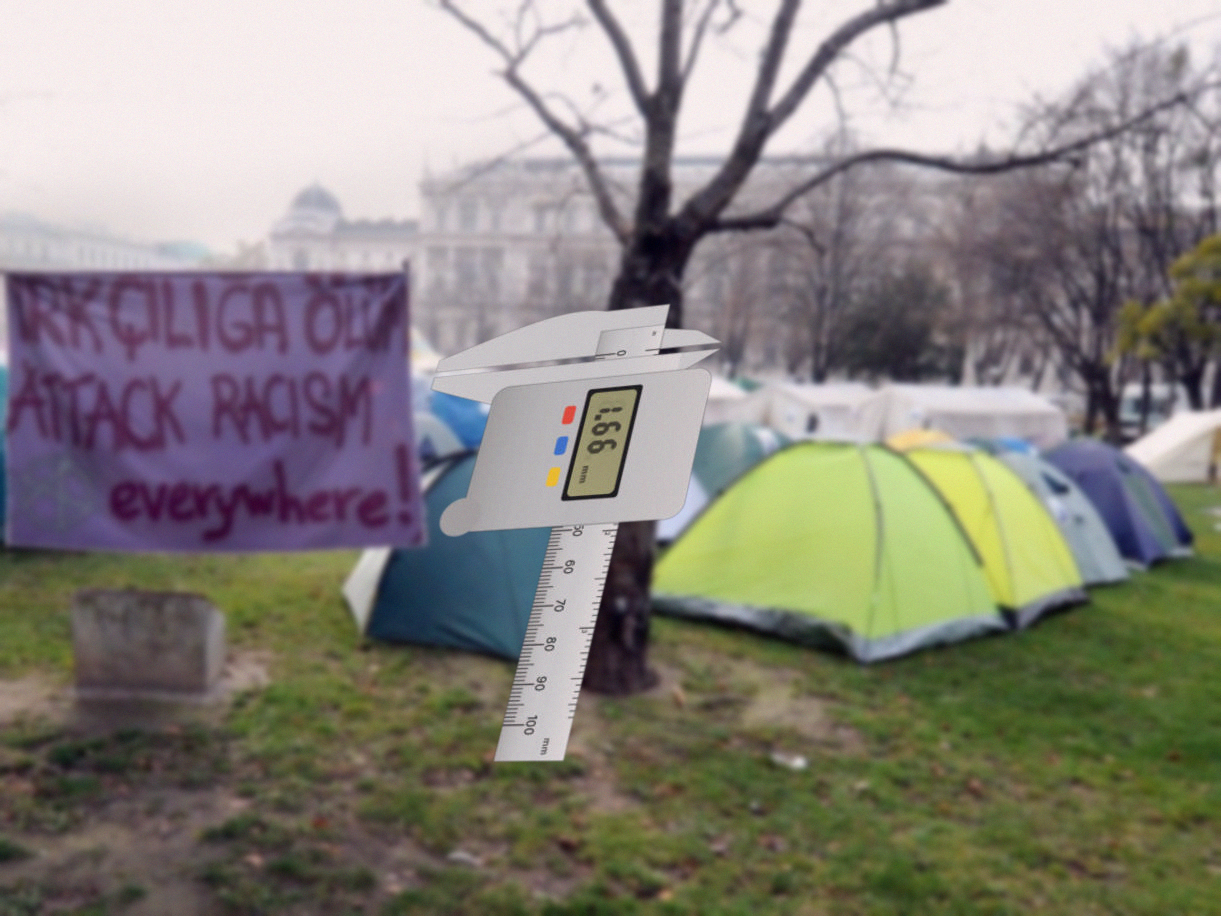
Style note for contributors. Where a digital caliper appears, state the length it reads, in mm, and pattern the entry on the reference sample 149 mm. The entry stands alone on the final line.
1.66 mm
